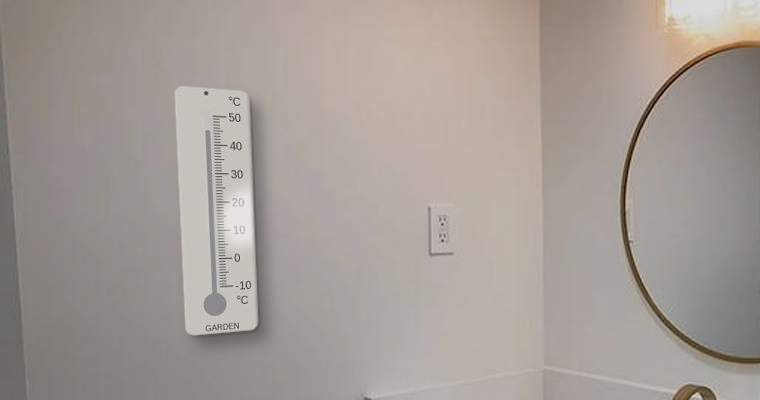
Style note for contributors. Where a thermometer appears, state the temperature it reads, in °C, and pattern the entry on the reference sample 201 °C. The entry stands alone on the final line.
45 °C
